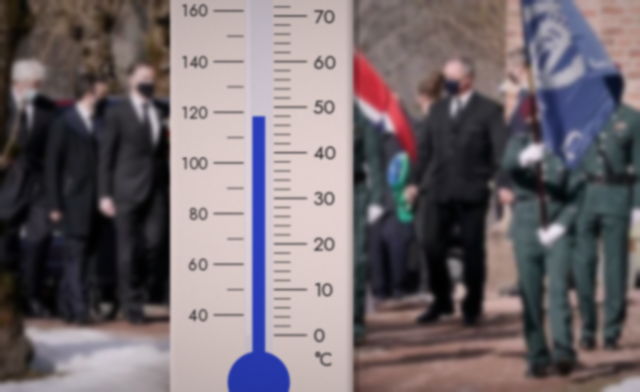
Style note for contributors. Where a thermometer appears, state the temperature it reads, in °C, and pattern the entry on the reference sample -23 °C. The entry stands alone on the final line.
48 °C
